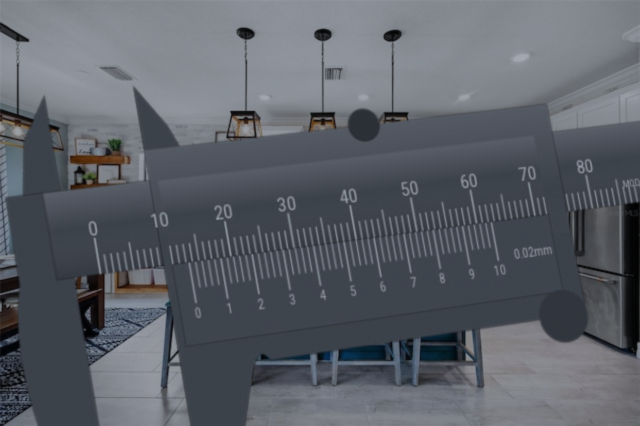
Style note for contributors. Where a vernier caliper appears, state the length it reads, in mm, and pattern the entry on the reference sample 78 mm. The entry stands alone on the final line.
13.5 mm
